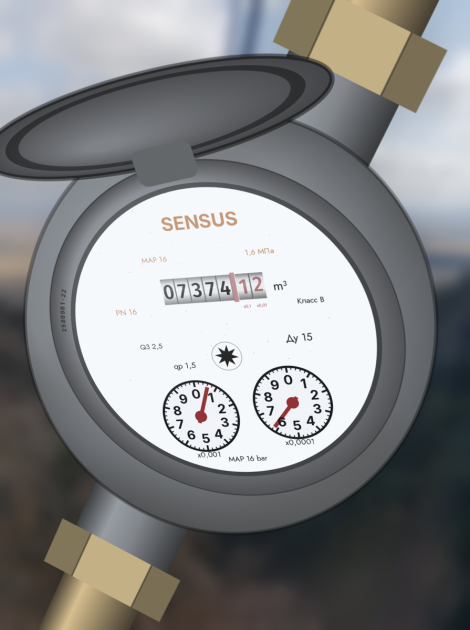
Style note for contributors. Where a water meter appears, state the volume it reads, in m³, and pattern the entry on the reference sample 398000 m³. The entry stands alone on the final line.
7374.1206 m³
